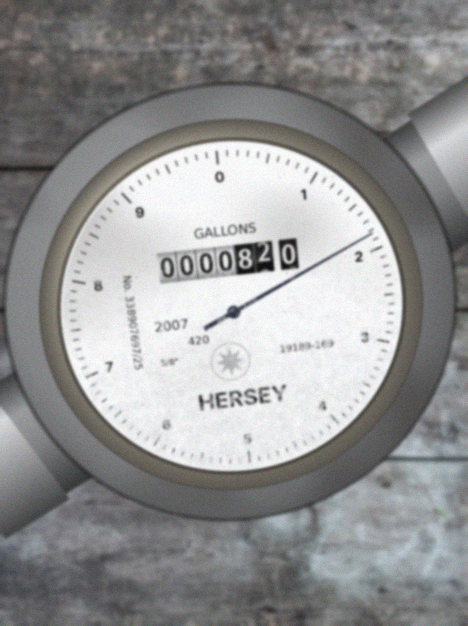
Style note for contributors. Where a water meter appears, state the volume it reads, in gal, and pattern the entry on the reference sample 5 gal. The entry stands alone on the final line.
821.8 gal
